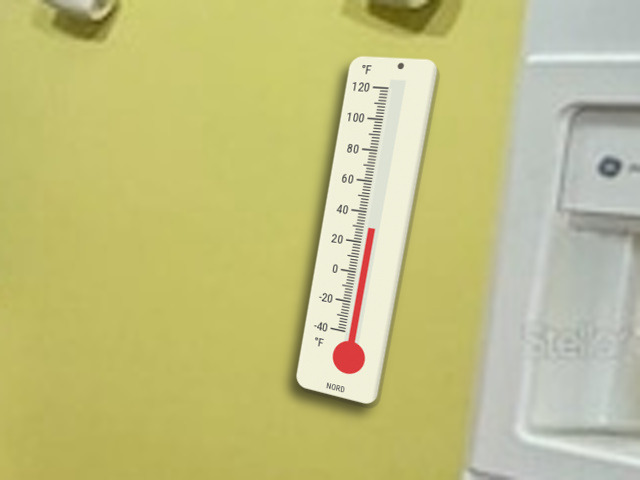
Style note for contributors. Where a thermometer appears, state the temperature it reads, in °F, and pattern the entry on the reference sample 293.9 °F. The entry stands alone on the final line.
30 °F
